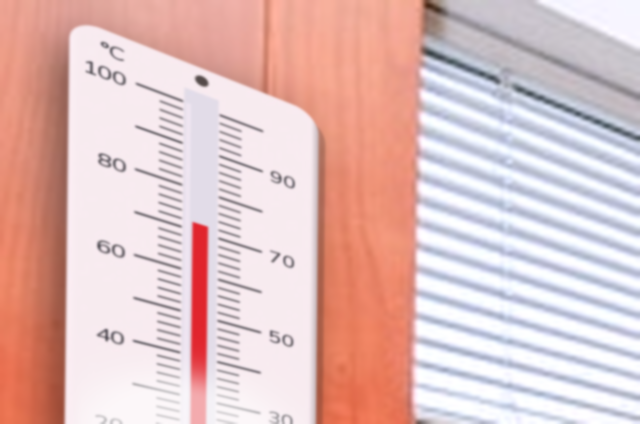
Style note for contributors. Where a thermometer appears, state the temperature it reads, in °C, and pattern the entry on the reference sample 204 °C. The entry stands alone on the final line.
72 °C
